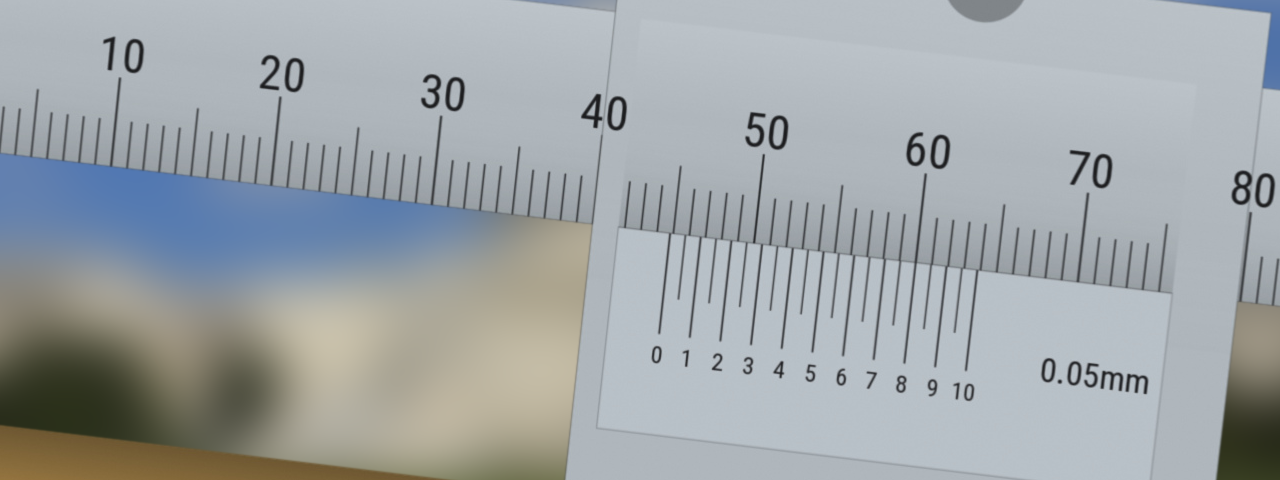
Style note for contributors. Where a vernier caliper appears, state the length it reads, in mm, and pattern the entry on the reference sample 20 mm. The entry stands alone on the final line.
44.8 mm
